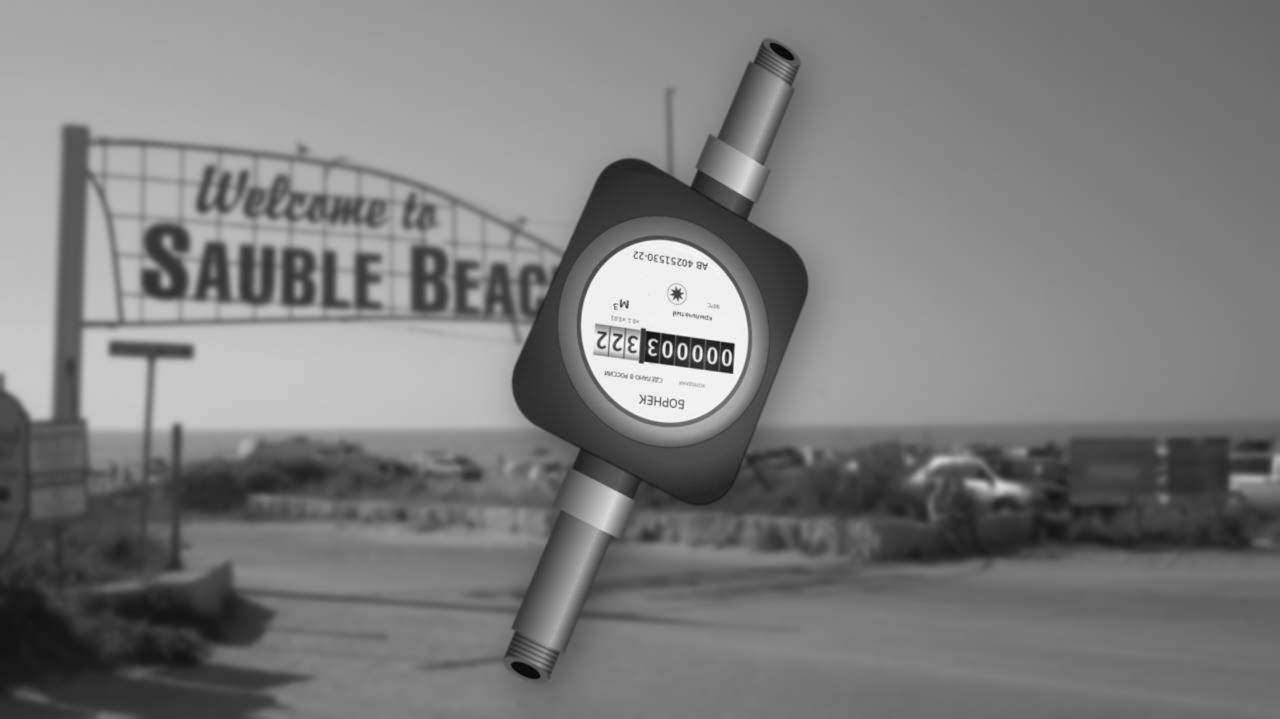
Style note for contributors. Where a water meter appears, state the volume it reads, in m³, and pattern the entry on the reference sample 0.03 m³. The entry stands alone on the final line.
3.322 m³
